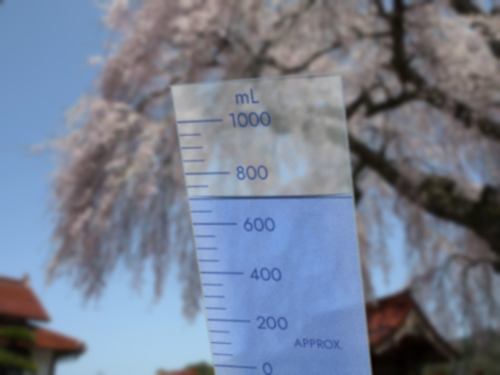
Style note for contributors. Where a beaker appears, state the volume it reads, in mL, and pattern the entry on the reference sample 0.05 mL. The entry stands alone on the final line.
700 mL
